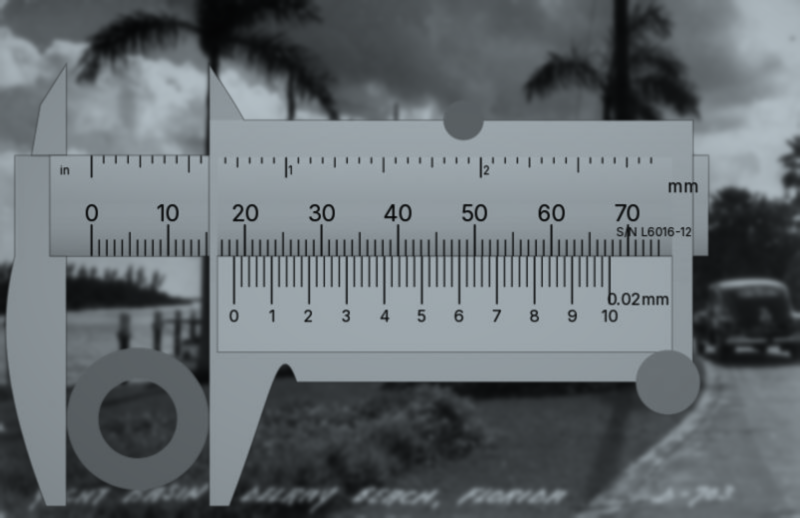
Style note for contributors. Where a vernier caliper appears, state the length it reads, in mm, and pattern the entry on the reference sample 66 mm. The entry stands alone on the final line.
18.6 mm
